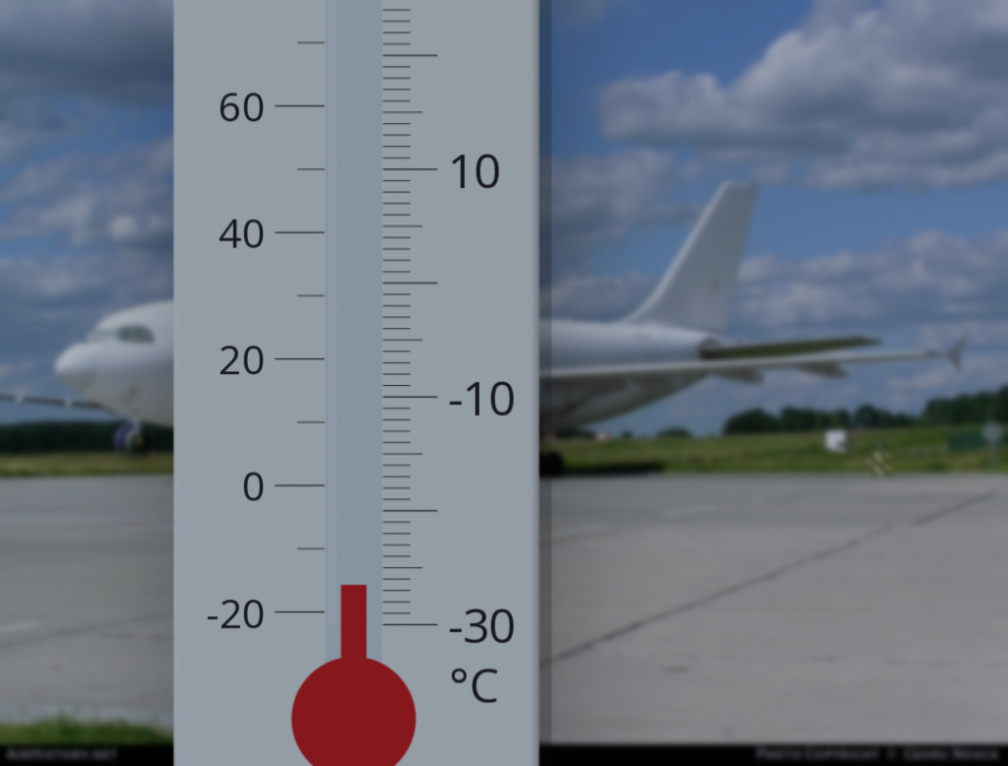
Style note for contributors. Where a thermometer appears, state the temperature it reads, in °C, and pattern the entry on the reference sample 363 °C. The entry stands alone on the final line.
-26.5 °C
